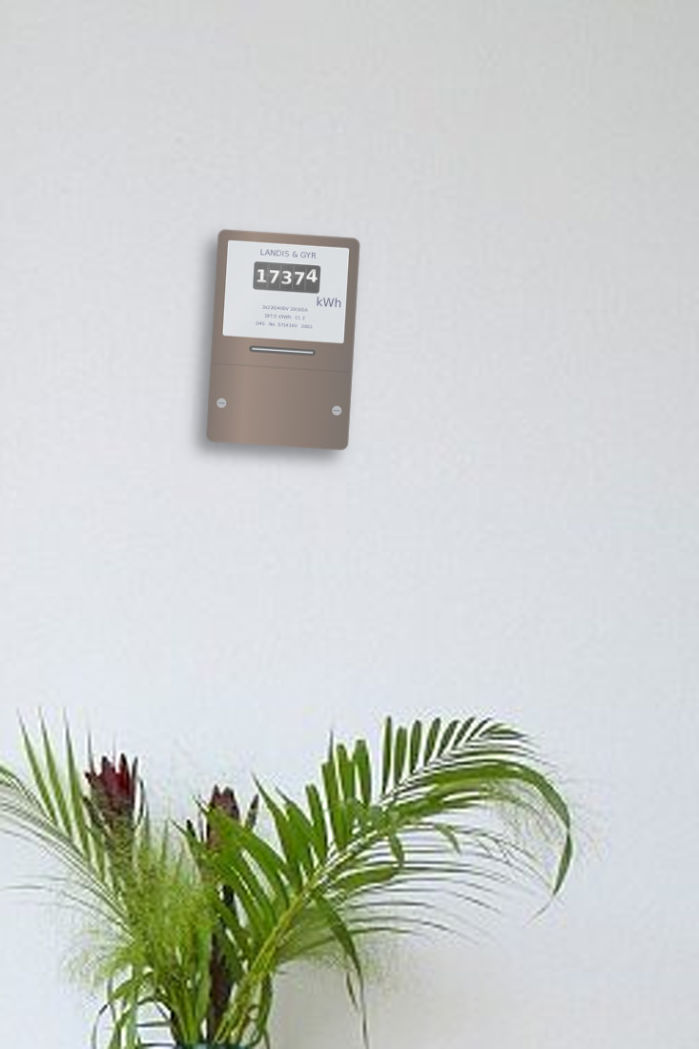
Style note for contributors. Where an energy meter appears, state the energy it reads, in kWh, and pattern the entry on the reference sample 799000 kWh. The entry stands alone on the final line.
17374 kWh
